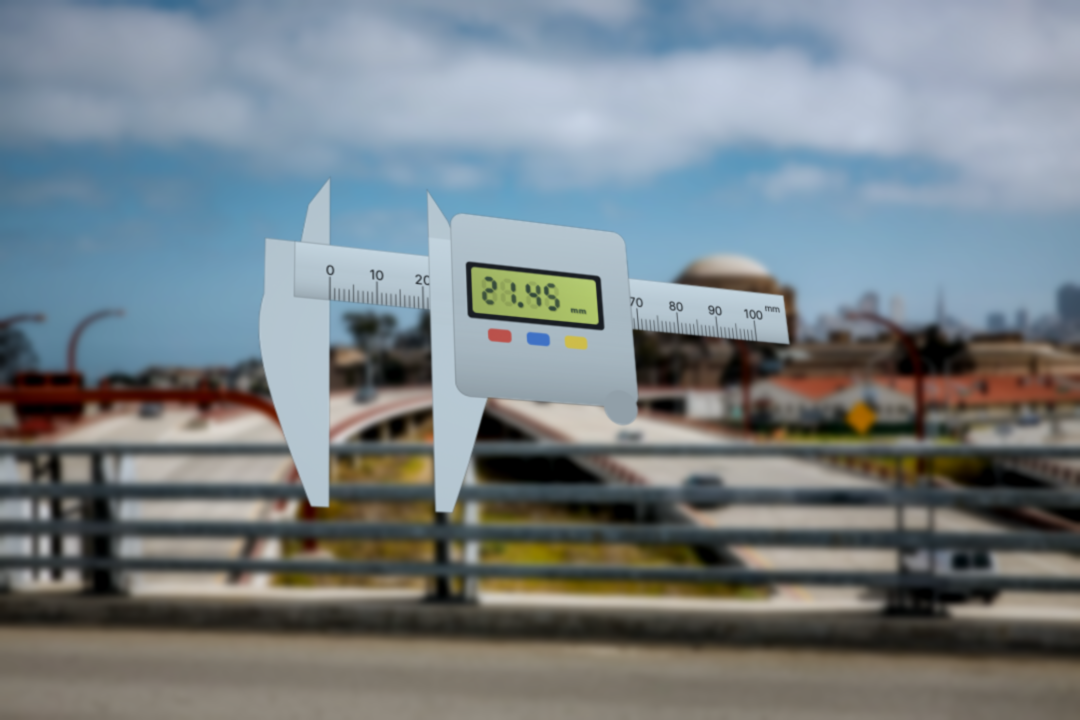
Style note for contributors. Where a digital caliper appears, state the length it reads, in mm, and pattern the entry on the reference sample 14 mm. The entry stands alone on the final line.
21.45 mm
